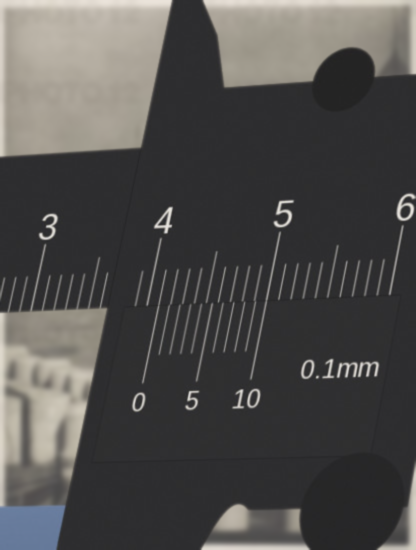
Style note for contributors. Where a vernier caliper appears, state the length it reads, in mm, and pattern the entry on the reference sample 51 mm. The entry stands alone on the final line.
41.0 mm
